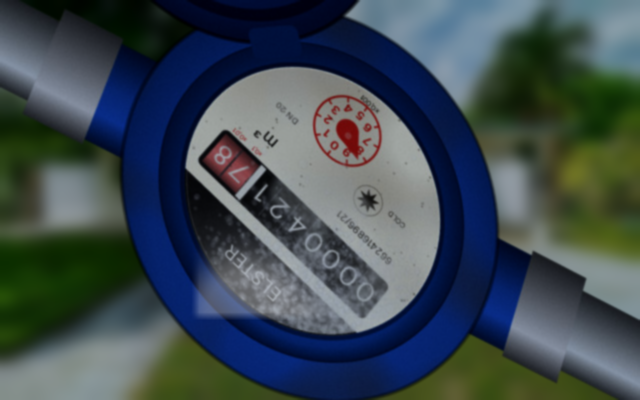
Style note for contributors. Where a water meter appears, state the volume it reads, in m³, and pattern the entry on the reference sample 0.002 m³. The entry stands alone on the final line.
421.788 m³
